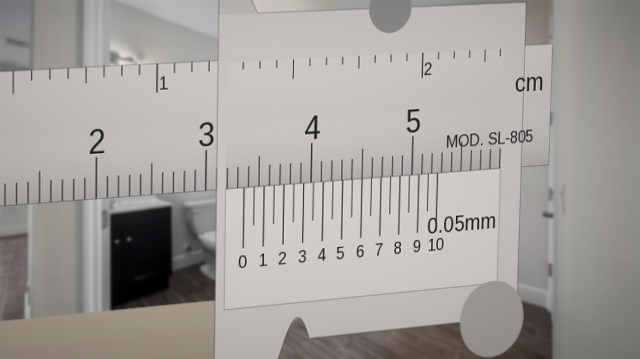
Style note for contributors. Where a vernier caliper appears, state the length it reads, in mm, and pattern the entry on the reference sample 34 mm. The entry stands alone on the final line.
33.6 mm
